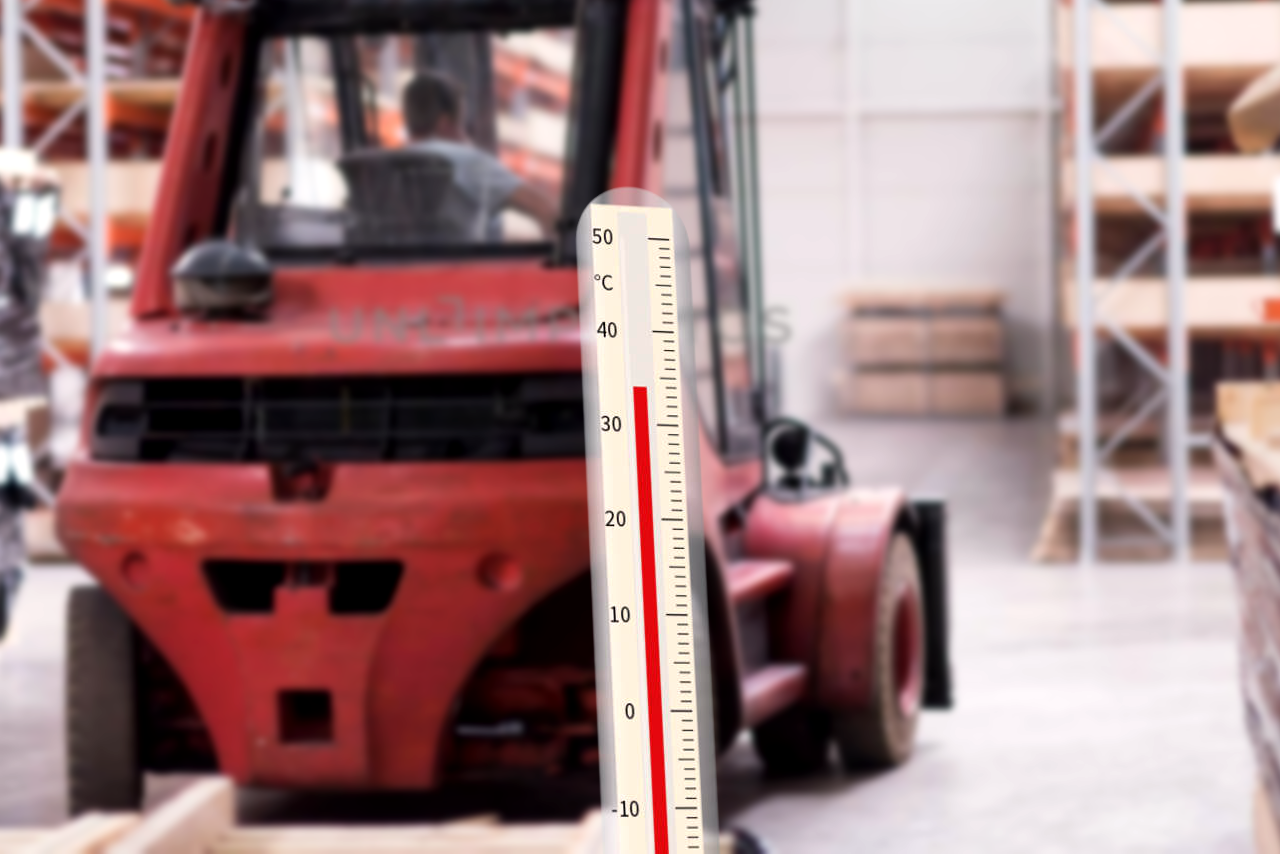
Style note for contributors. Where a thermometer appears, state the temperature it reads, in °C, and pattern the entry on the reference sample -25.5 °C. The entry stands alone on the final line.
34 °C
